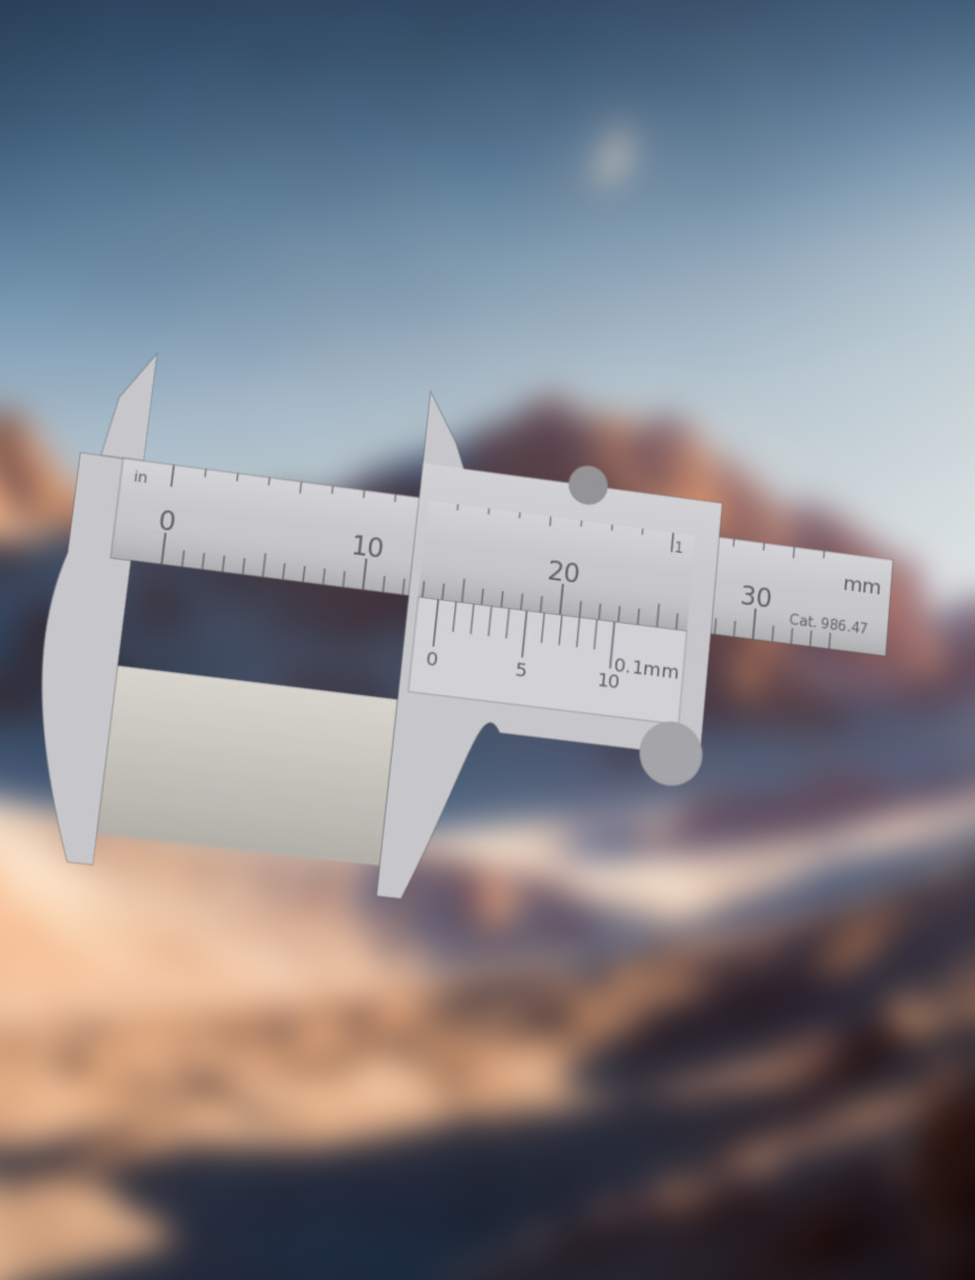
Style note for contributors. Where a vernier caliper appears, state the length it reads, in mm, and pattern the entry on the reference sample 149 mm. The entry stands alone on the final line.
13.8 mm
